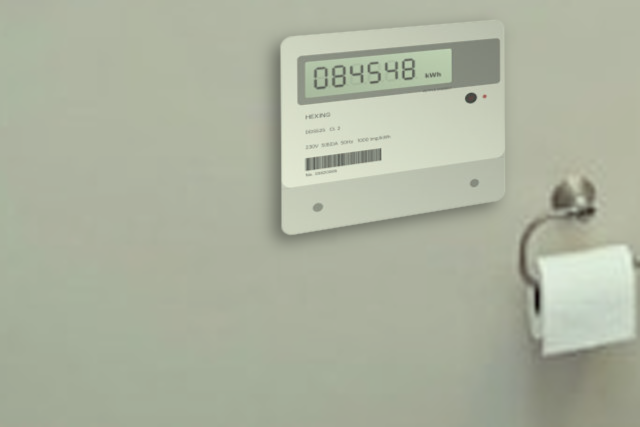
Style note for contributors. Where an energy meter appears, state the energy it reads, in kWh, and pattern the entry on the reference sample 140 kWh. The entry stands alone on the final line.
84548 kWh
